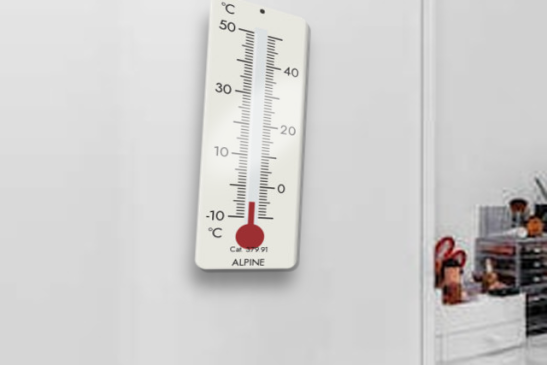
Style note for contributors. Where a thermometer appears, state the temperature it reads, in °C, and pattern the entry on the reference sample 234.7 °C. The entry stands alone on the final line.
-5 °C
